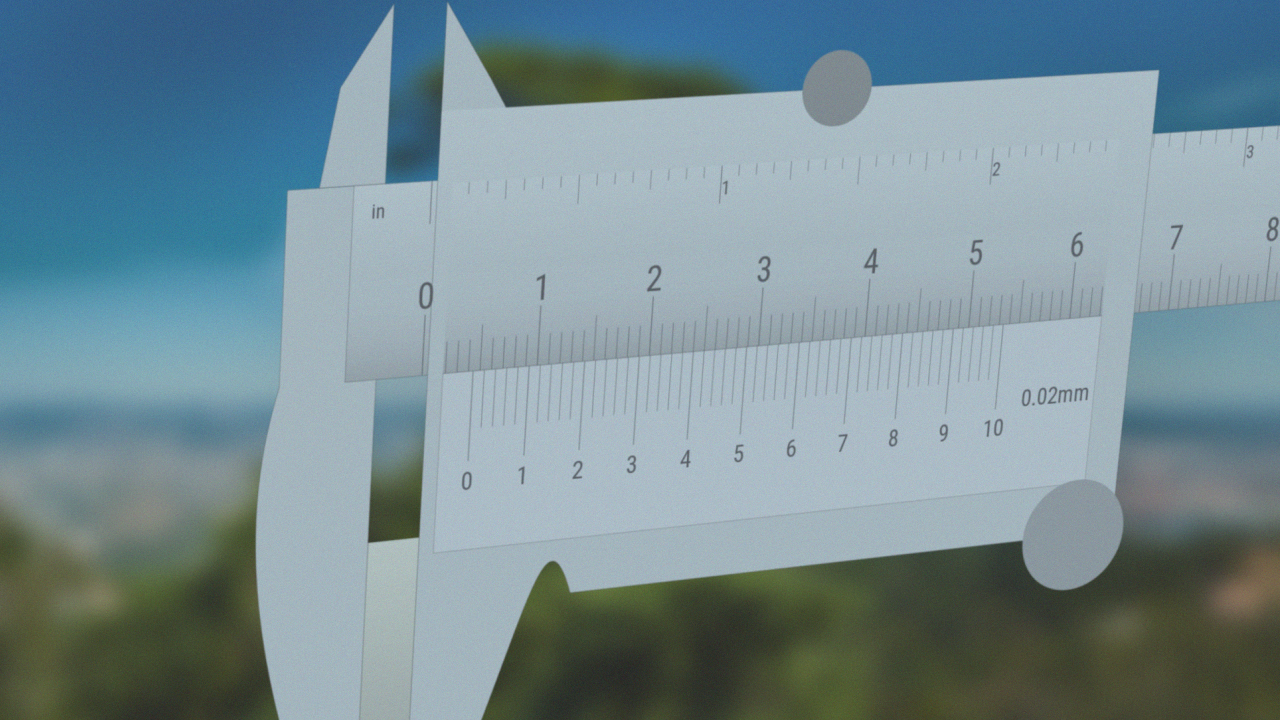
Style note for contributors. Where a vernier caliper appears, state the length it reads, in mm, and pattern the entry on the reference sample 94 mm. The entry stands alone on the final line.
4.4 mm
